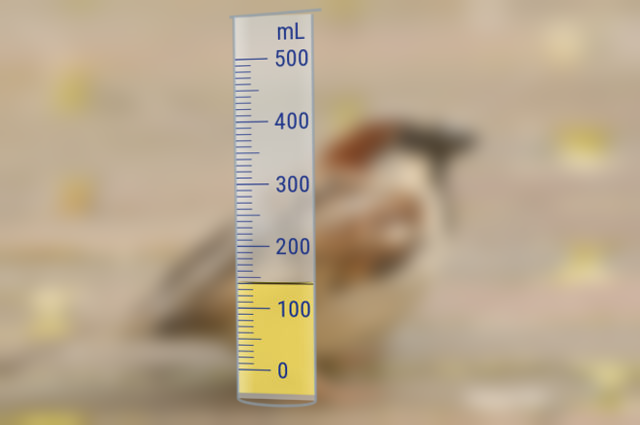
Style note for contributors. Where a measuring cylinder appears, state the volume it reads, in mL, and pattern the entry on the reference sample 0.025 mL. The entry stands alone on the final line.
140 mL
